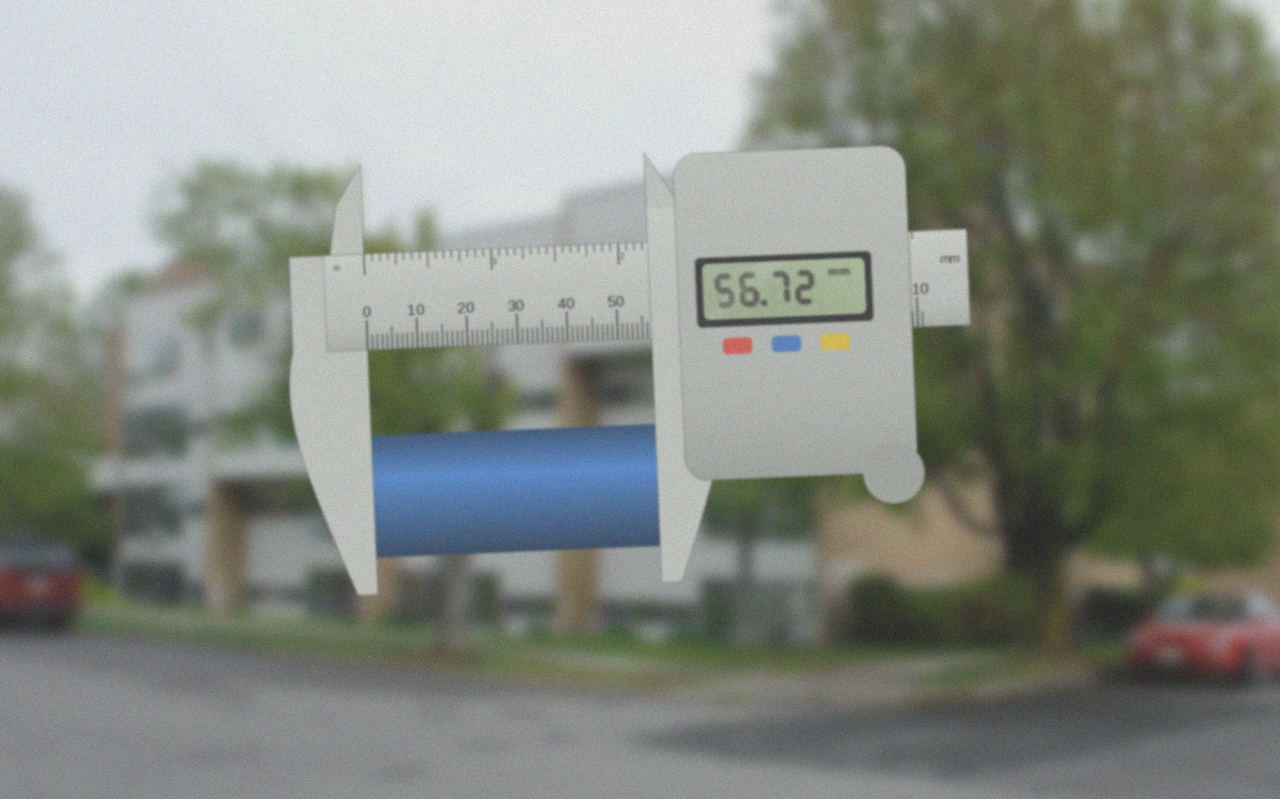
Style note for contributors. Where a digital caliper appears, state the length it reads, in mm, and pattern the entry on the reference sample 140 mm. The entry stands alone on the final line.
56.72 mm
